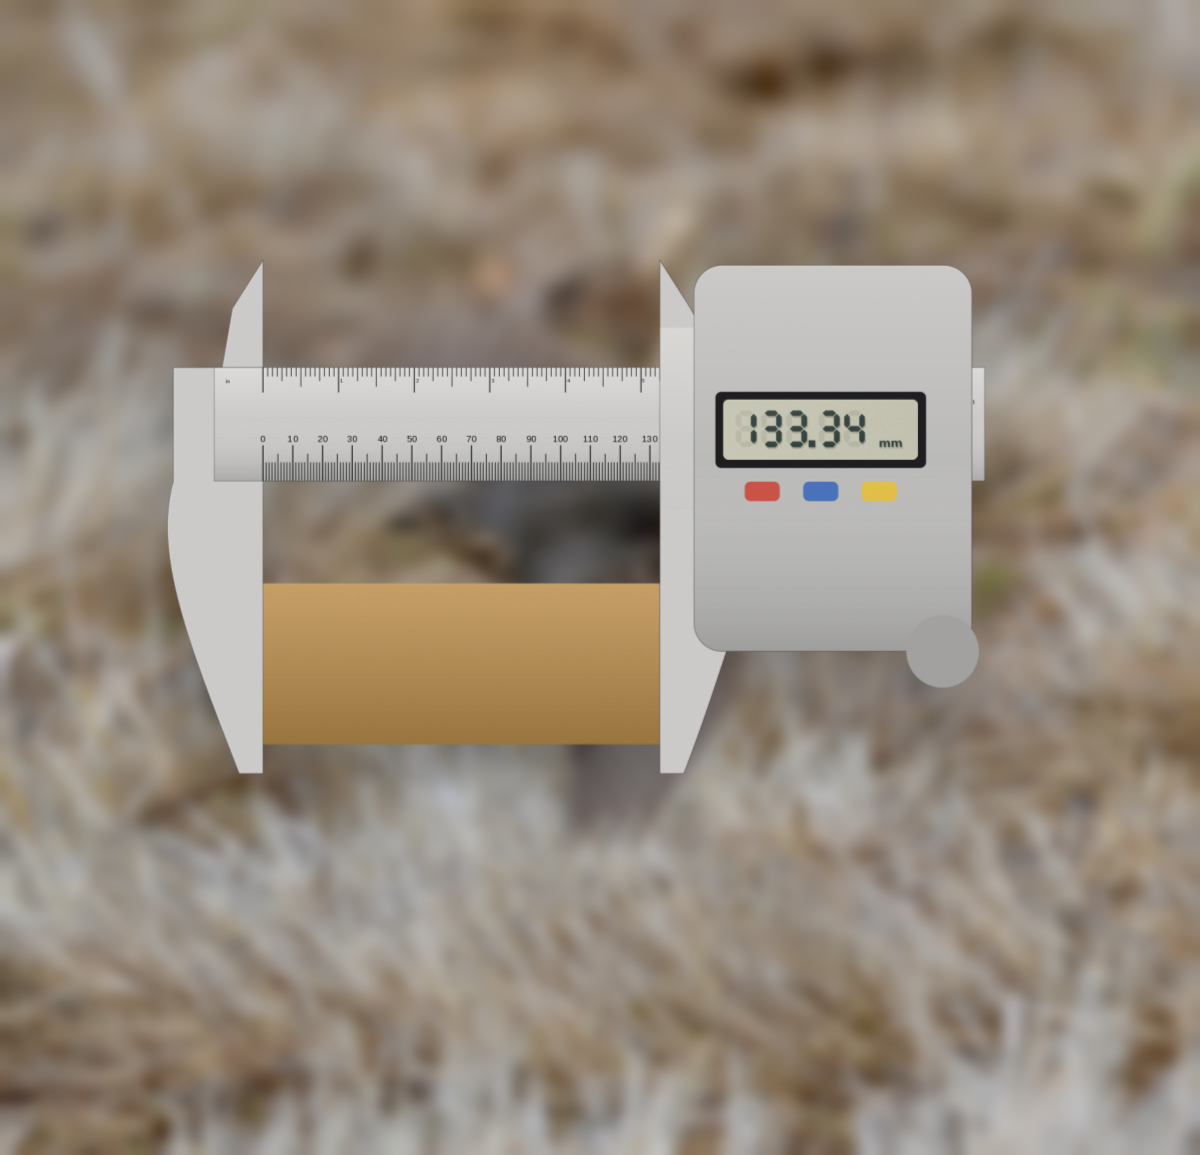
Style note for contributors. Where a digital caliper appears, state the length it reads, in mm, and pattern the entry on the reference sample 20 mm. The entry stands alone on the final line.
133.34 mm
